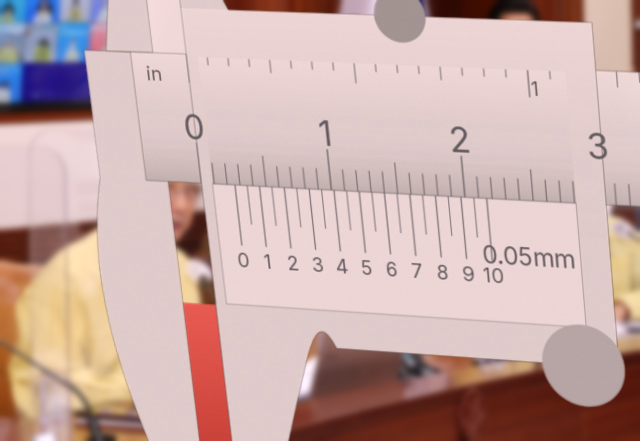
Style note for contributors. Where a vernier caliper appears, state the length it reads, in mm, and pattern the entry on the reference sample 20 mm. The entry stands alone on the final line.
2.6 mm
